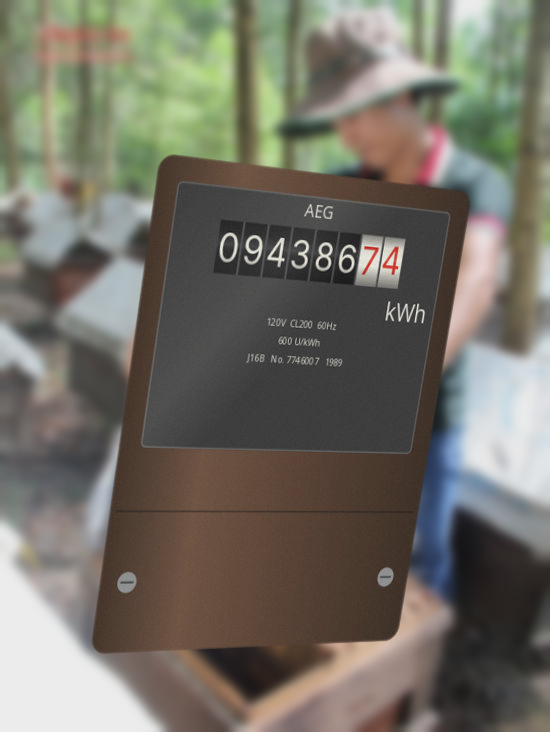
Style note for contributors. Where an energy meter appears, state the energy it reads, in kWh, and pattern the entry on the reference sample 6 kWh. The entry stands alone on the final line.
94386.74 kWh
